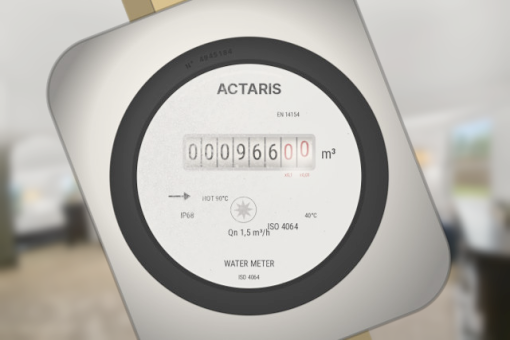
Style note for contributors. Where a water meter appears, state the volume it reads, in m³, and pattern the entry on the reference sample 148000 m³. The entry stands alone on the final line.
966.00 m³
